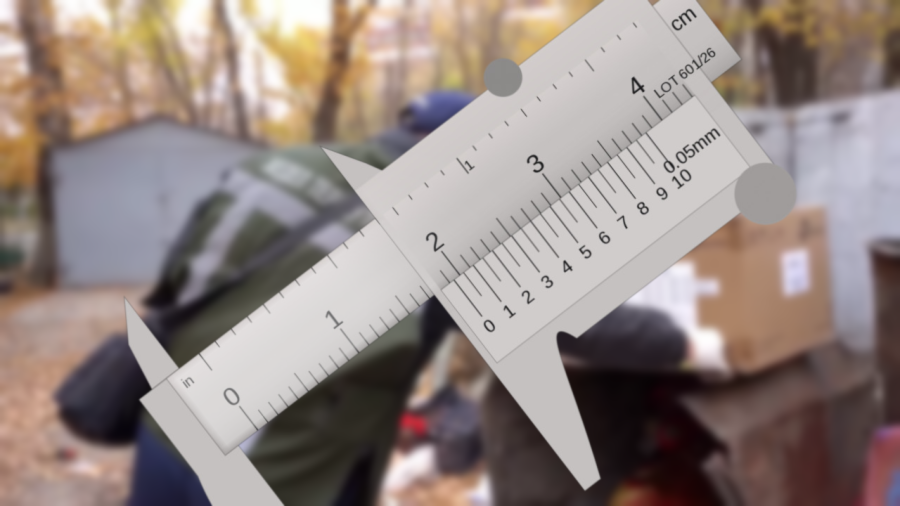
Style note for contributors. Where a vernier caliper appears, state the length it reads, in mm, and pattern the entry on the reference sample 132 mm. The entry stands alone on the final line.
19.4 mm
